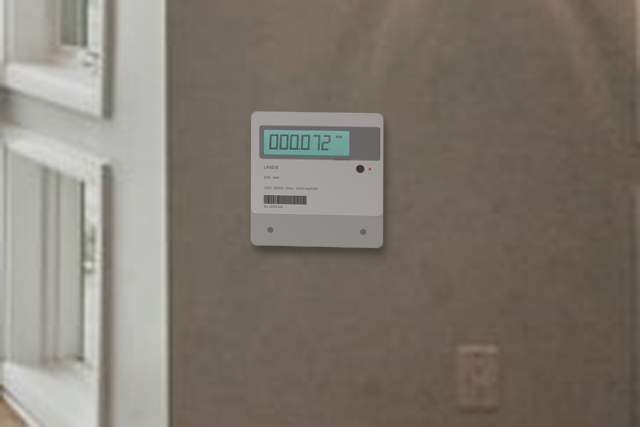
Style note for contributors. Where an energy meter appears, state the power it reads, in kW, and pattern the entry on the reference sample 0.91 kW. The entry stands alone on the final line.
0.072 kW
